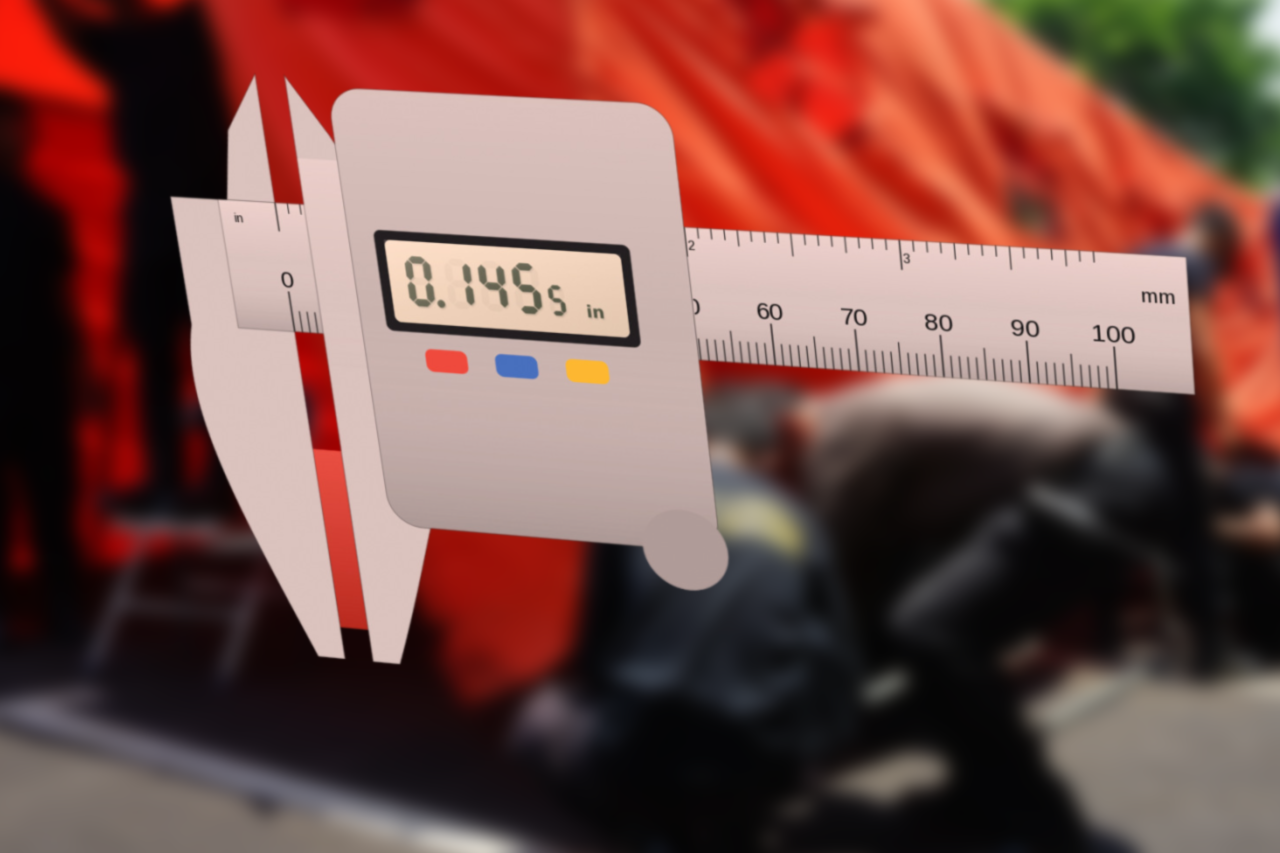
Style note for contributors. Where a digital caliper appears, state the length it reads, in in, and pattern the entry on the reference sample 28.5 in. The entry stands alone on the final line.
0.1455 in
